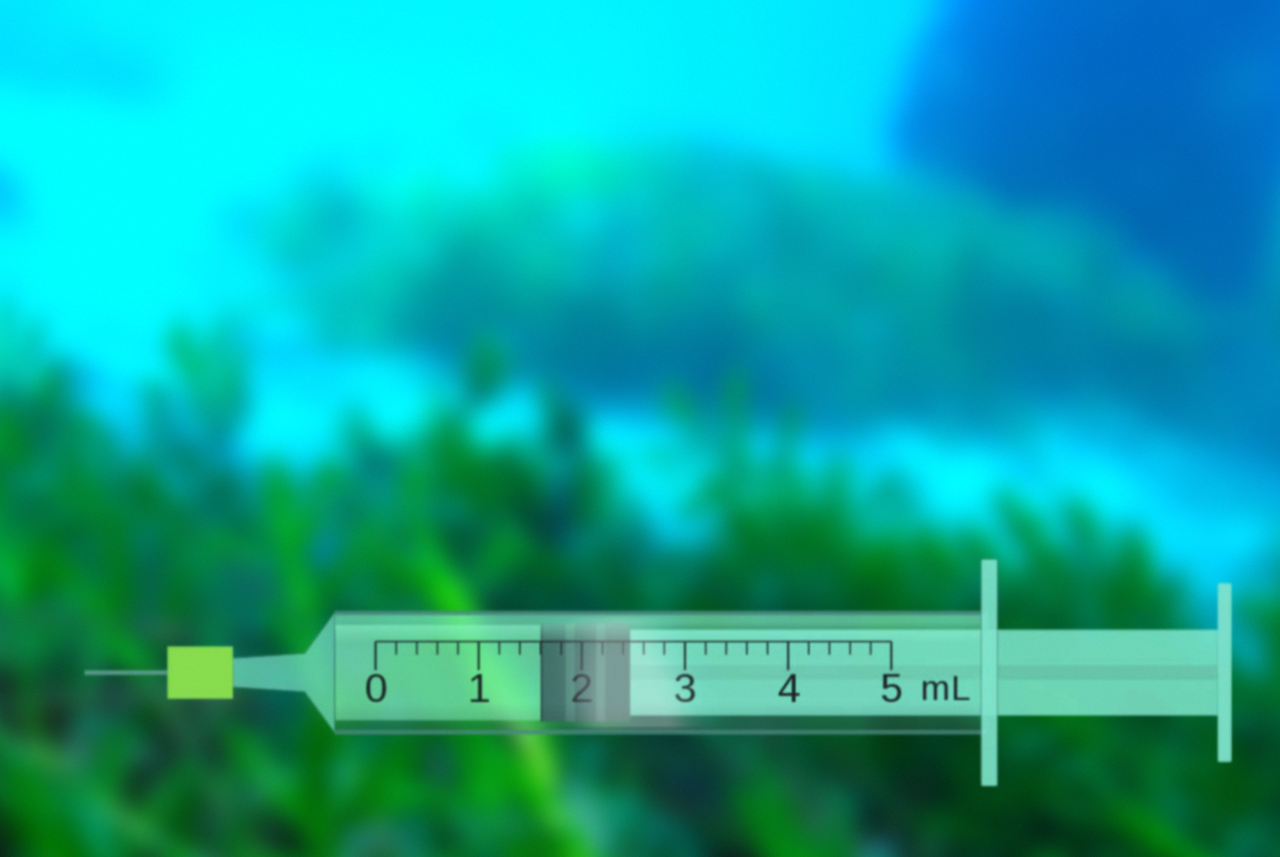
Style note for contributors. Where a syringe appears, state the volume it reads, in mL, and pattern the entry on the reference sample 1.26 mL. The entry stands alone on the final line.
1.6 mL
